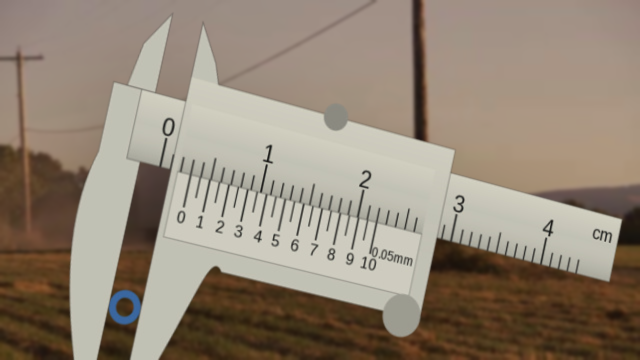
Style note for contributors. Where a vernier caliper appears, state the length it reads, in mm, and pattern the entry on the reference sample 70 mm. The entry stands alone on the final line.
3.0 mm
